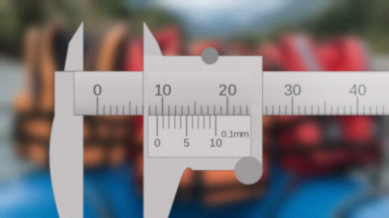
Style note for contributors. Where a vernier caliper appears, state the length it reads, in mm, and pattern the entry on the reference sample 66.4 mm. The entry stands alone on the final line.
9.2 mm
